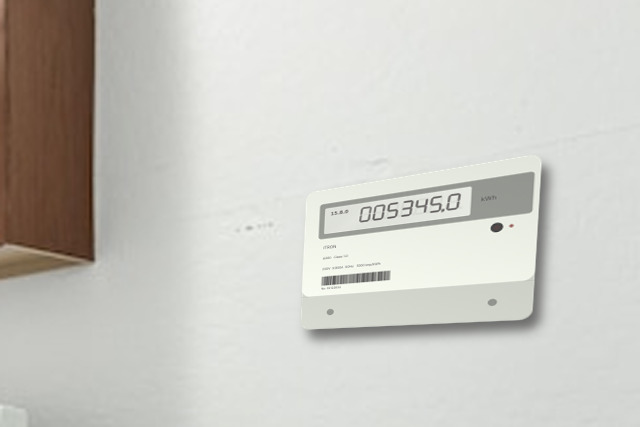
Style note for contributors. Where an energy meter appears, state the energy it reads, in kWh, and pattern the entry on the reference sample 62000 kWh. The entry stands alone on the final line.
5345.0 kWh
